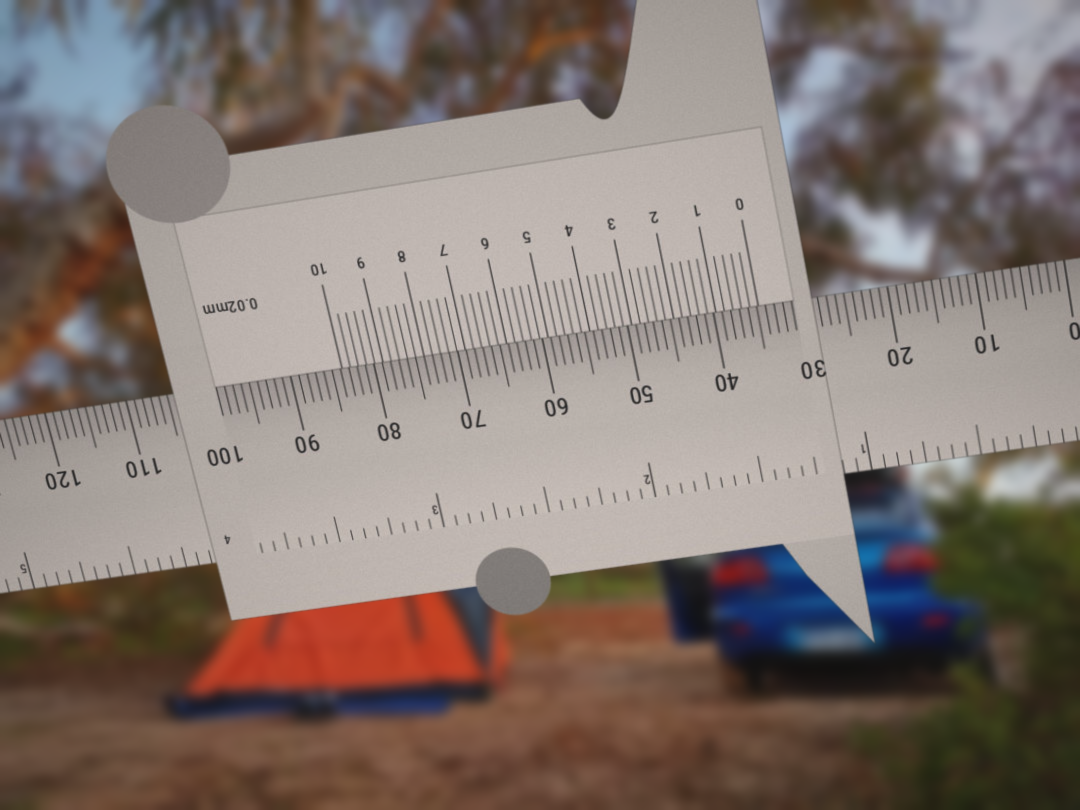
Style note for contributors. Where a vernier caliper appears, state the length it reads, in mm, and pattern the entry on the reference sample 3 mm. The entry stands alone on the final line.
34.8 mm
